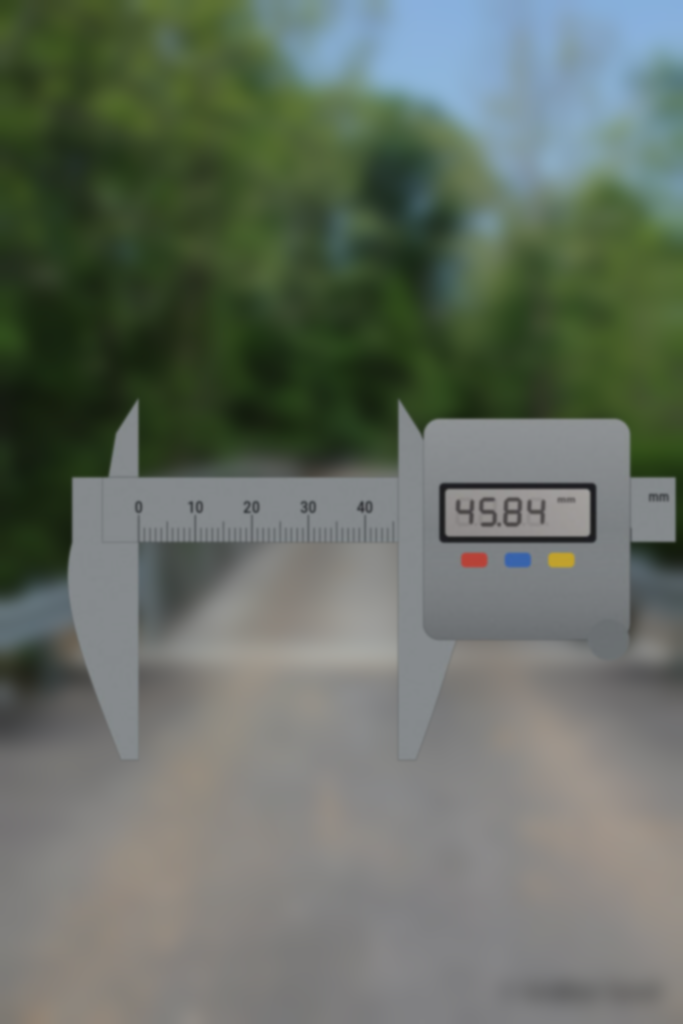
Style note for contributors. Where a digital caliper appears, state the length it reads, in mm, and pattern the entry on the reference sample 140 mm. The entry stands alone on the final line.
45.84 mm
